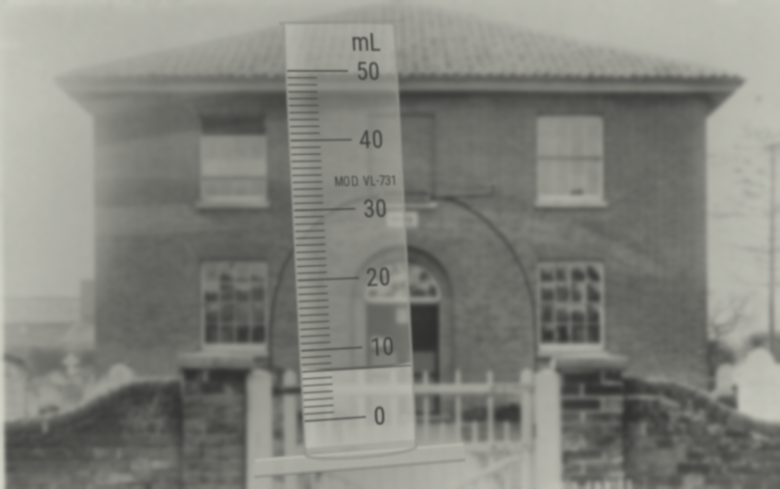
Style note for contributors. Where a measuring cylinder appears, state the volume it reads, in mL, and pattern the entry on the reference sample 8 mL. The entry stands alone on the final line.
7 mL
